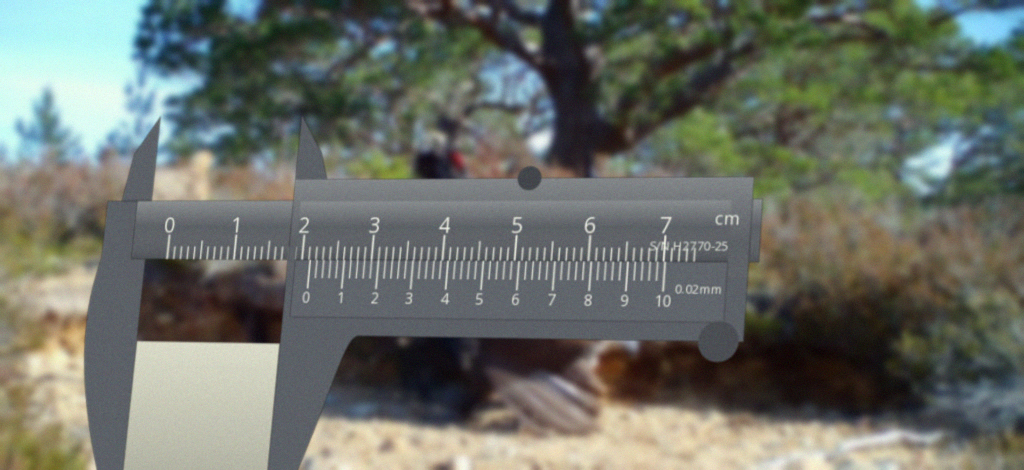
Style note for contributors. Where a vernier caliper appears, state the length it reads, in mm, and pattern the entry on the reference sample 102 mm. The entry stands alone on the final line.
21.2 mm
